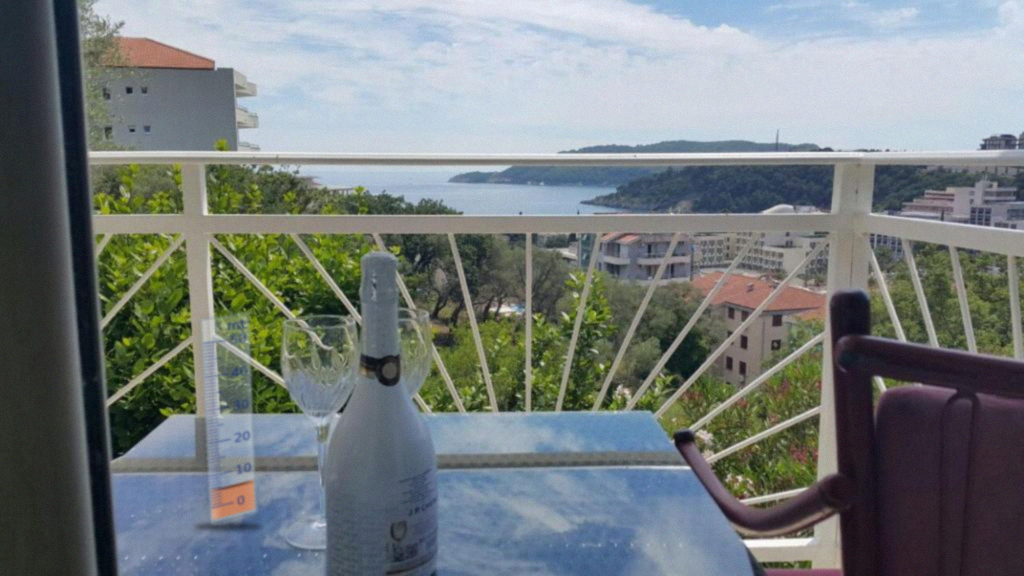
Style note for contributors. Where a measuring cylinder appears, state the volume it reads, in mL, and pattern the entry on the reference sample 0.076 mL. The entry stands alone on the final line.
5 mL
